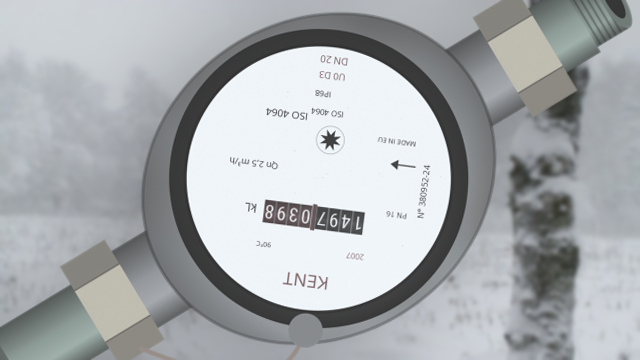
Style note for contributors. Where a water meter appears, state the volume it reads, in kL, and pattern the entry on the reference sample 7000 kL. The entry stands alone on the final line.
1497.0398 kL
